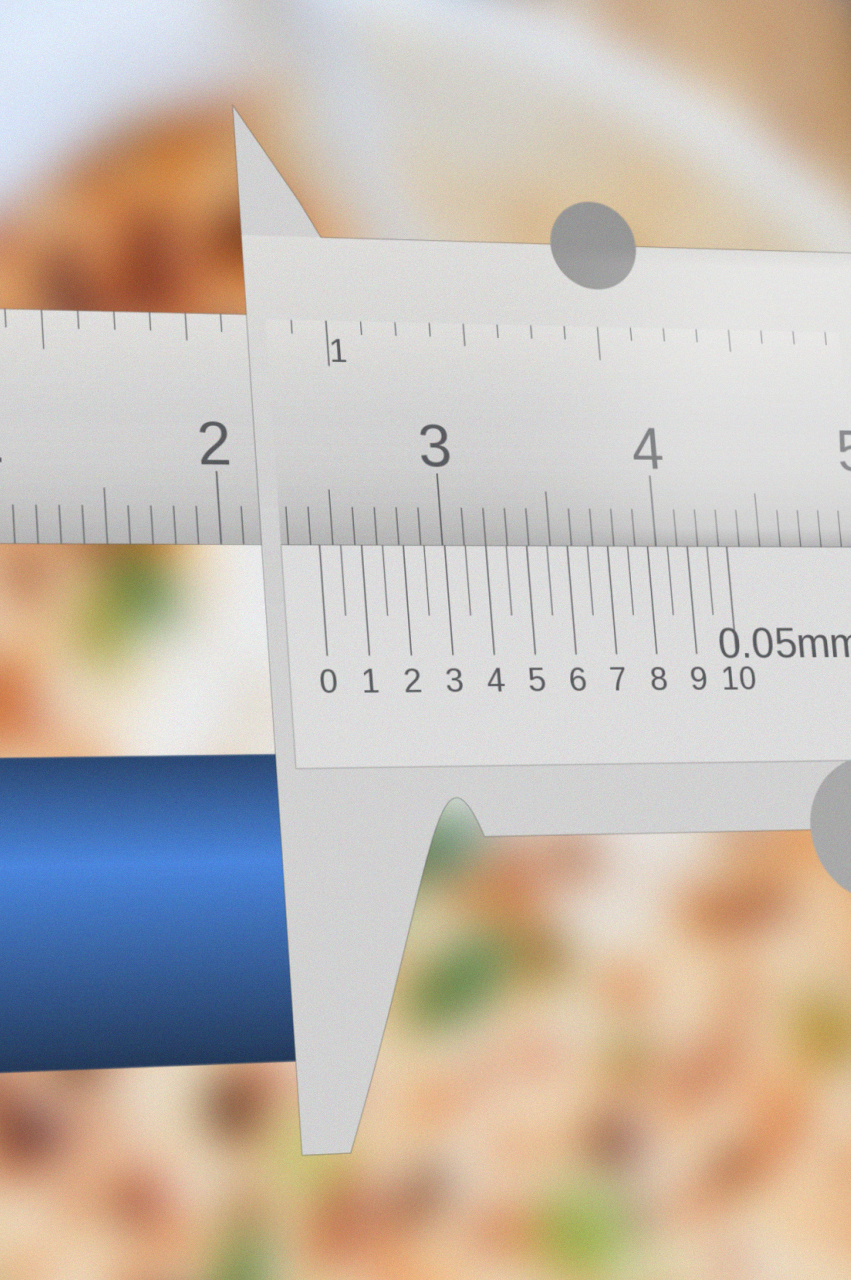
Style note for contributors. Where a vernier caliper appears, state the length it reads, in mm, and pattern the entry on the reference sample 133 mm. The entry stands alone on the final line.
24.4 mm
